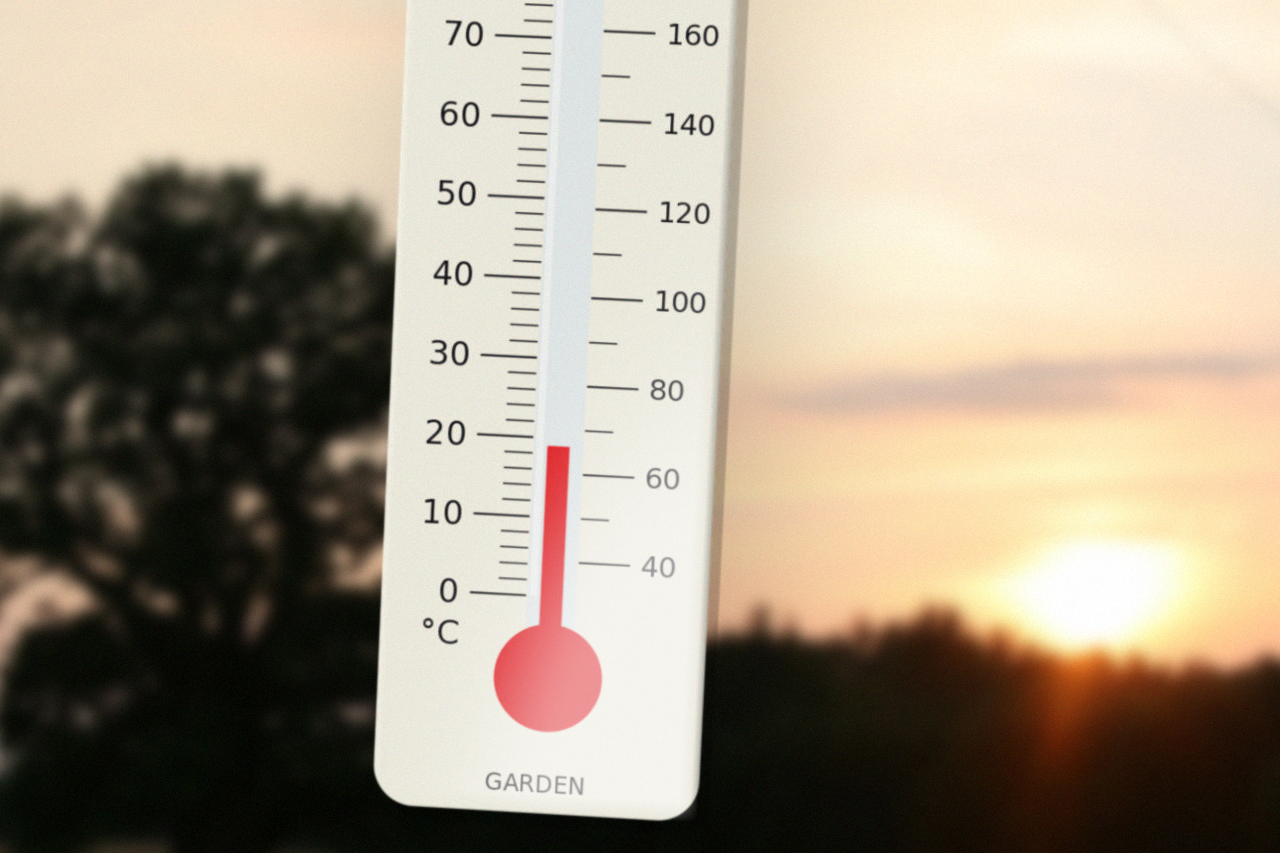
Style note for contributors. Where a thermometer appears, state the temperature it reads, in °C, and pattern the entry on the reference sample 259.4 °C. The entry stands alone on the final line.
19 °C
